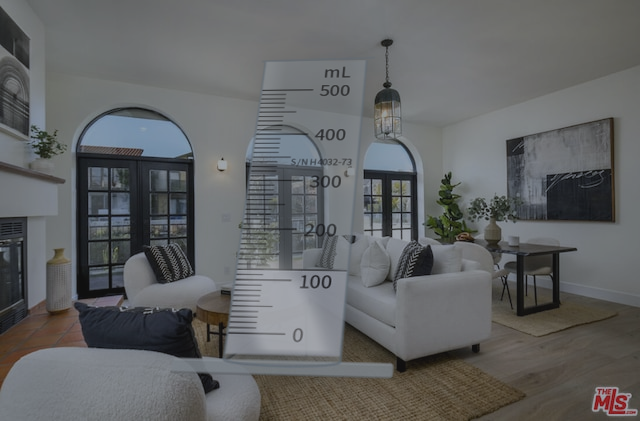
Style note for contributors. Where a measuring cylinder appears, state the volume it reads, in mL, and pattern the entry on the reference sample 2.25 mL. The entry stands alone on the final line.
120 mL
